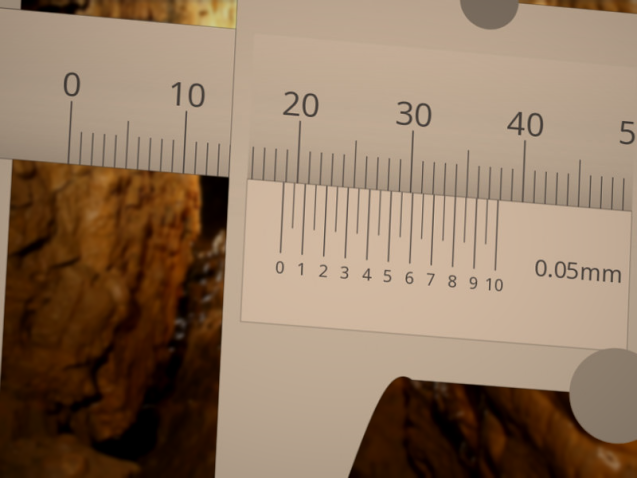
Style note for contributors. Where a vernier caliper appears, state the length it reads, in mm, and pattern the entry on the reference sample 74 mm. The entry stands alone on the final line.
18.8 mm
